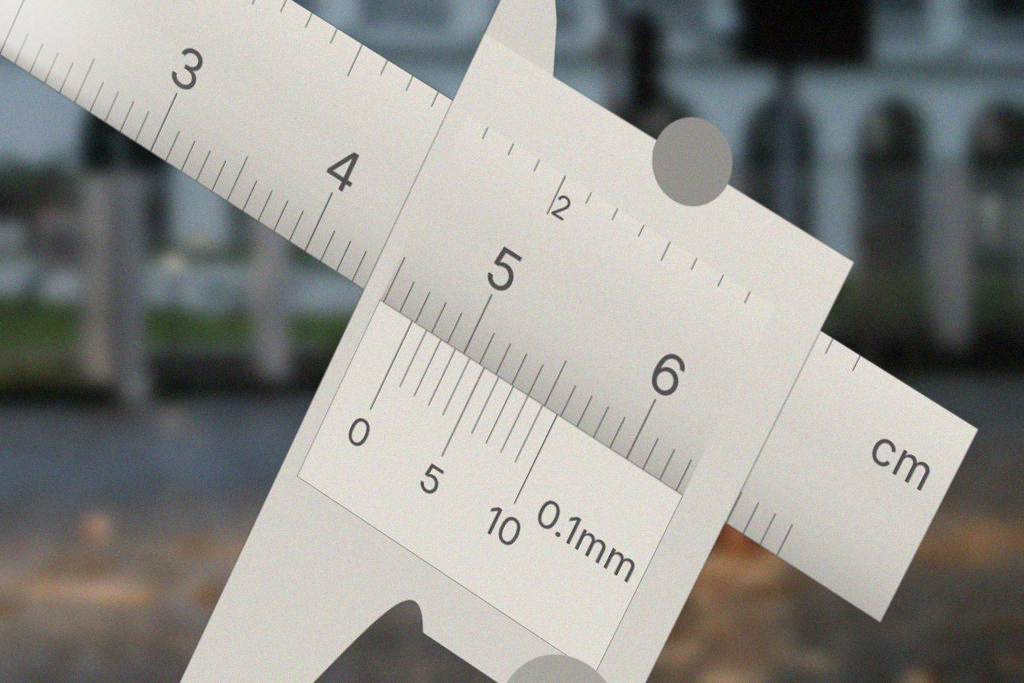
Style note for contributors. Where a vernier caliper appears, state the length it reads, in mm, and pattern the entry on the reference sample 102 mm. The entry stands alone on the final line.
46.8 mm
